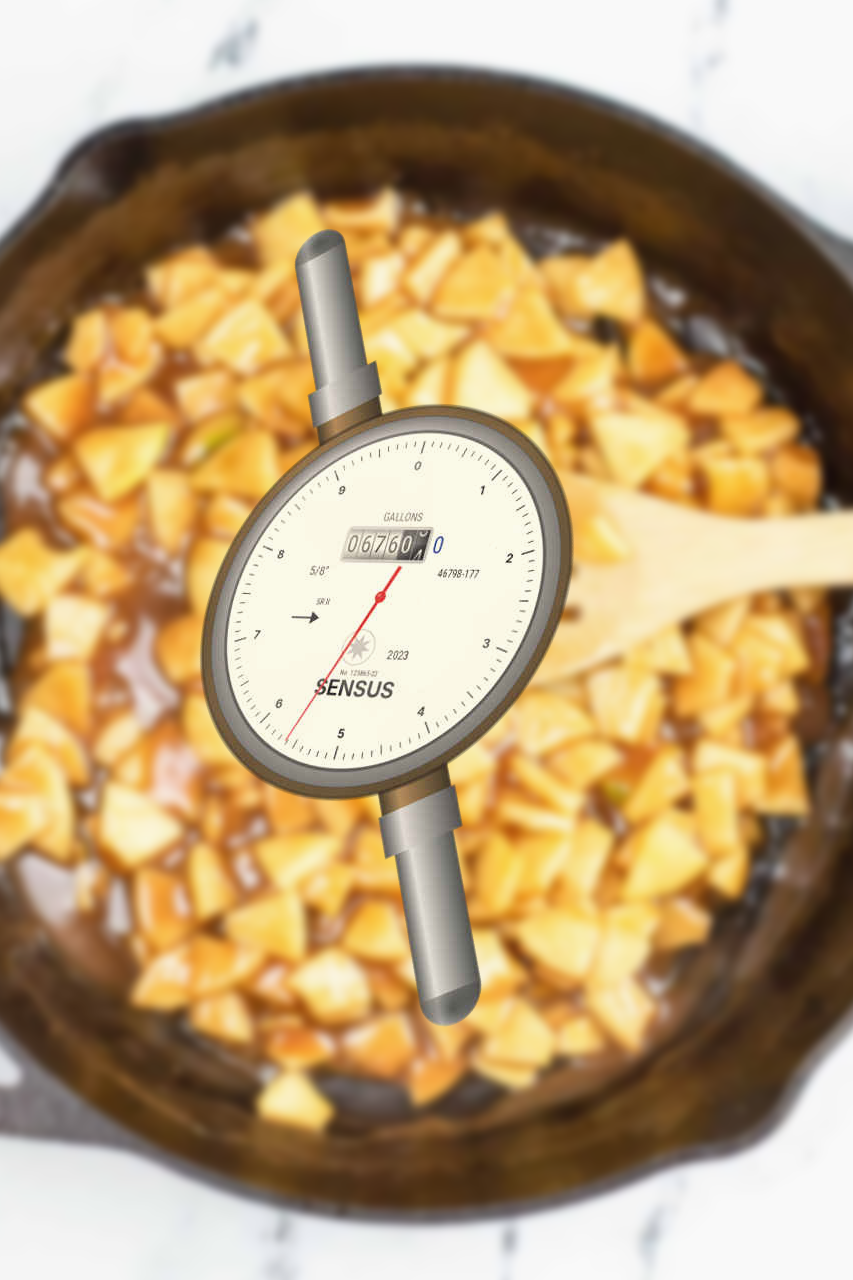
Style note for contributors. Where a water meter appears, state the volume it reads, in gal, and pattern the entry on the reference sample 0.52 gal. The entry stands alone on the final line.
676035.6 gal
